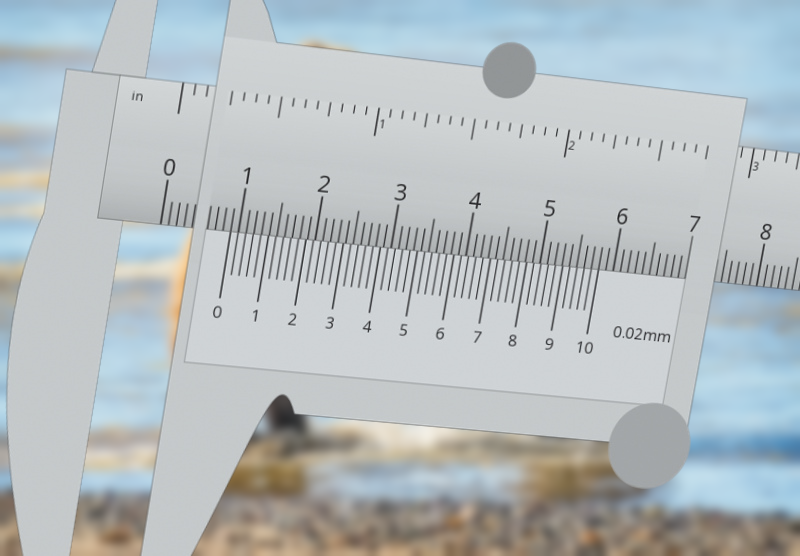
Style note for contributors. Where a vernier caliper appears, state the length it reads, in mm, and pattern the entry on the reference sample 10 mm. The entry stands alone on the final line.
9.0 mm
